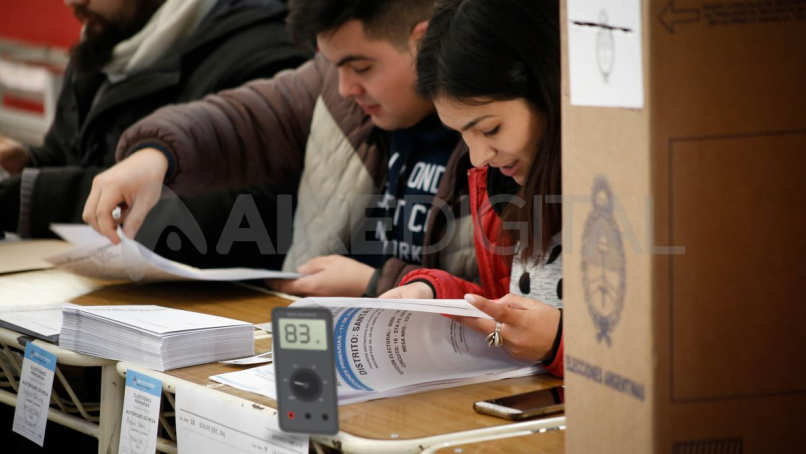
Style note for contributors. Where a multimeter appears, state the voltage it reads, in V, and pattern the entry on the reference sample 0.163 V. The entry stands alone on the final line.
83 V
